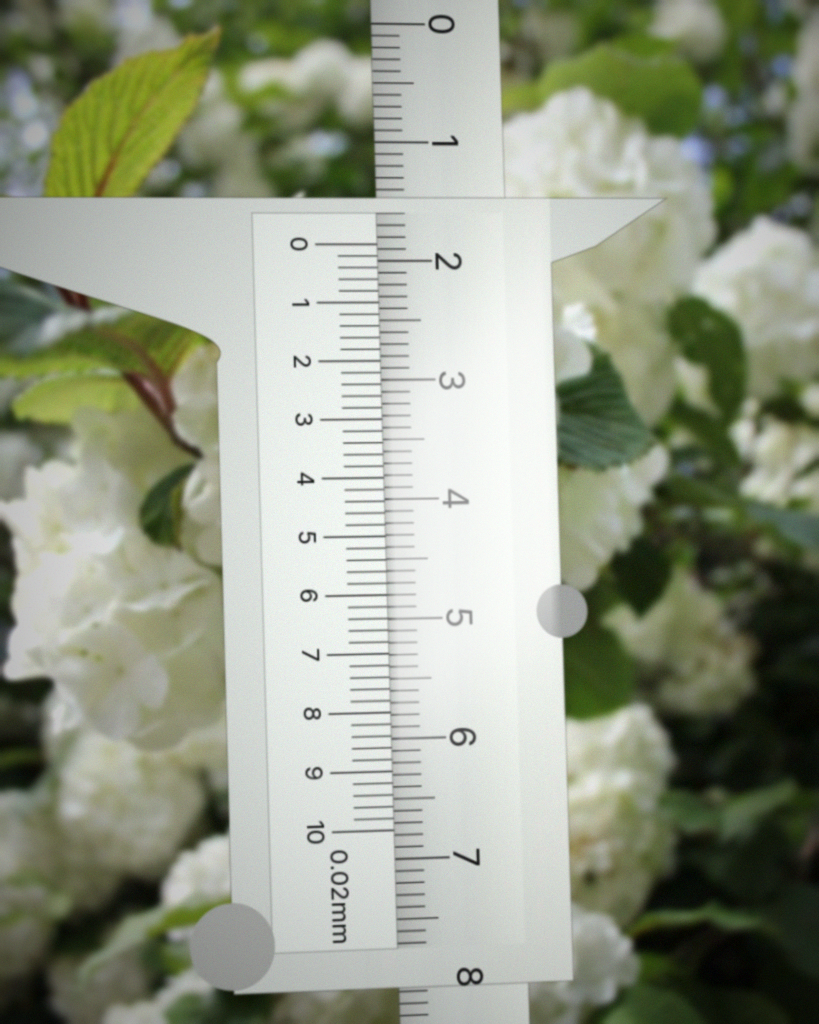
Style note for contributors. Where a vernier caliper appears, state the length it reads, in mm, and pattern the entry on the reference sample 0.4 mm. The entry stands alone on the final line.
18.6 mm
